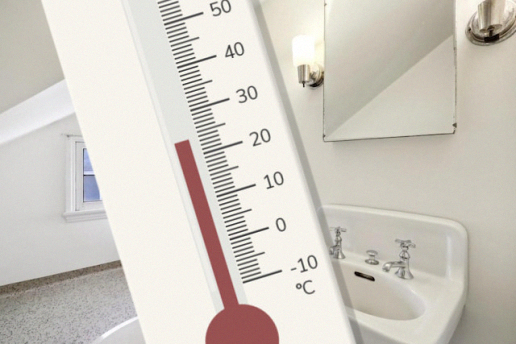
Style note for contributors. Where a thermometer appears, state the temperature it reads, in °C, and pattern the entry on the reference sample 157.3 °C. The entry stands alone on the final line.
24 °C
